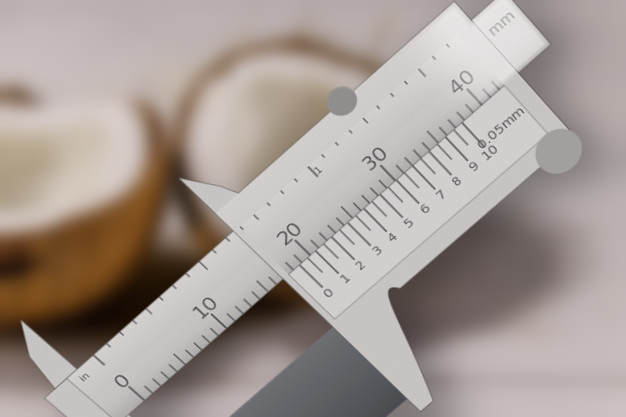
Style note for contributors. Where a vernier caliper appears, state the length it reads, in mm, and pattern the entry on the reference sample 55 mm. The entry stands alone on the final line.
18.7 mm
